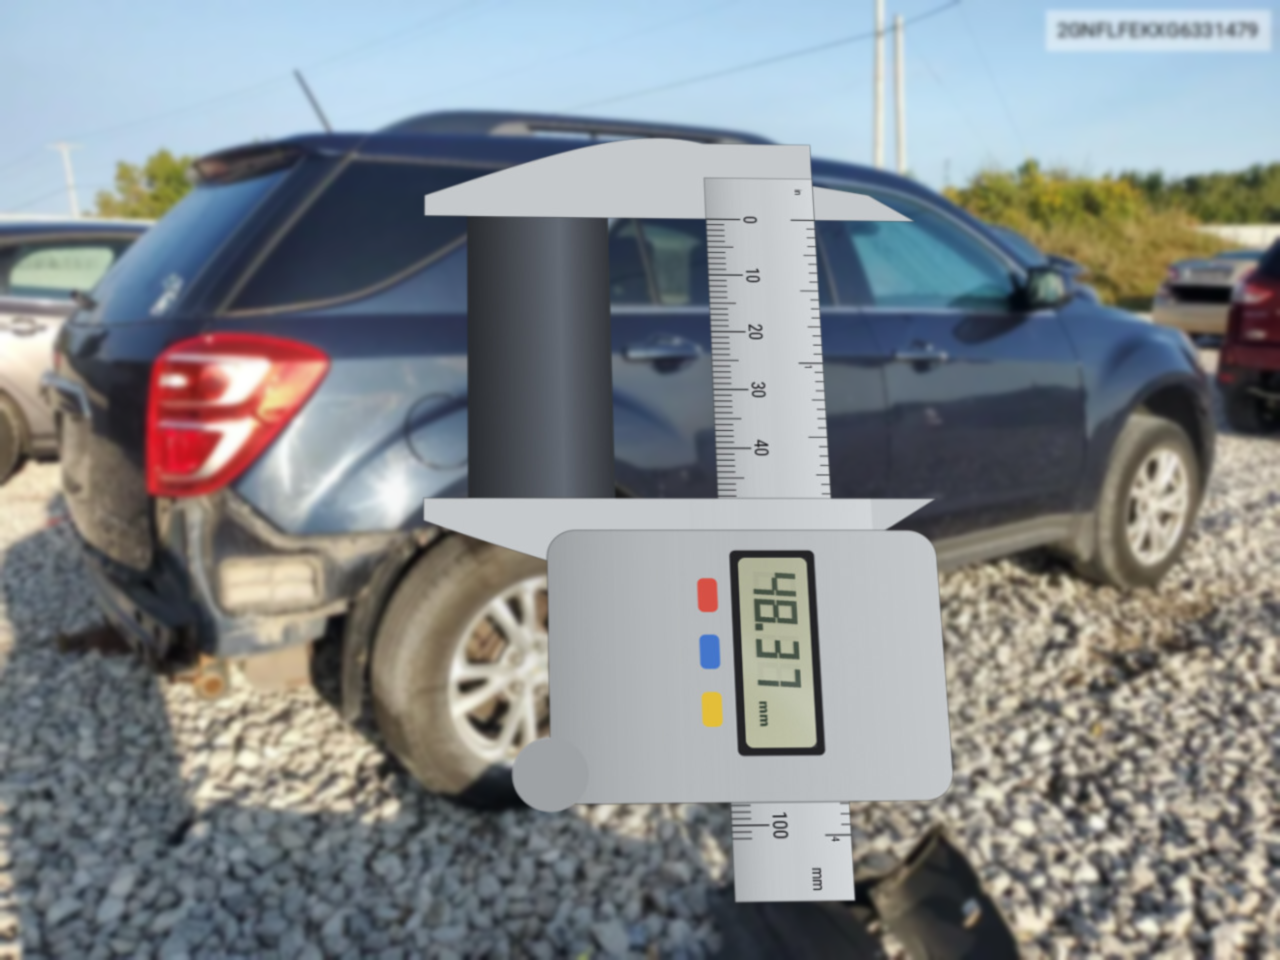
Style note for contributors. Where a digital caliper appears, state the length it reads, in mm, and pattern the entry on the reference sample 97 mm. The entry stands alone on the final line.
48.37 mm
